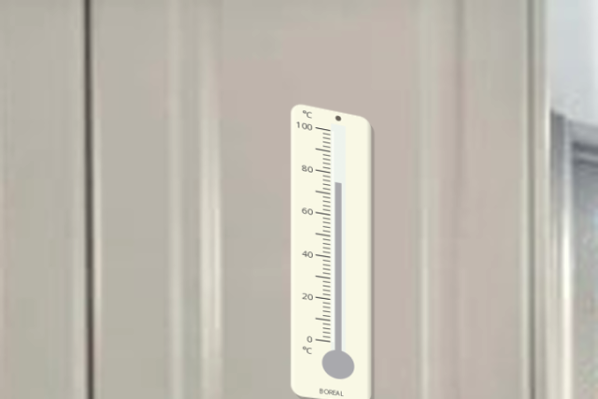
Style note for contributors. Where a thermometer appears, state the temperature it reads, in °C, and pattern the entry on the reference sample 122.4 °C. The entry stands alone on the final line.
76 °C
